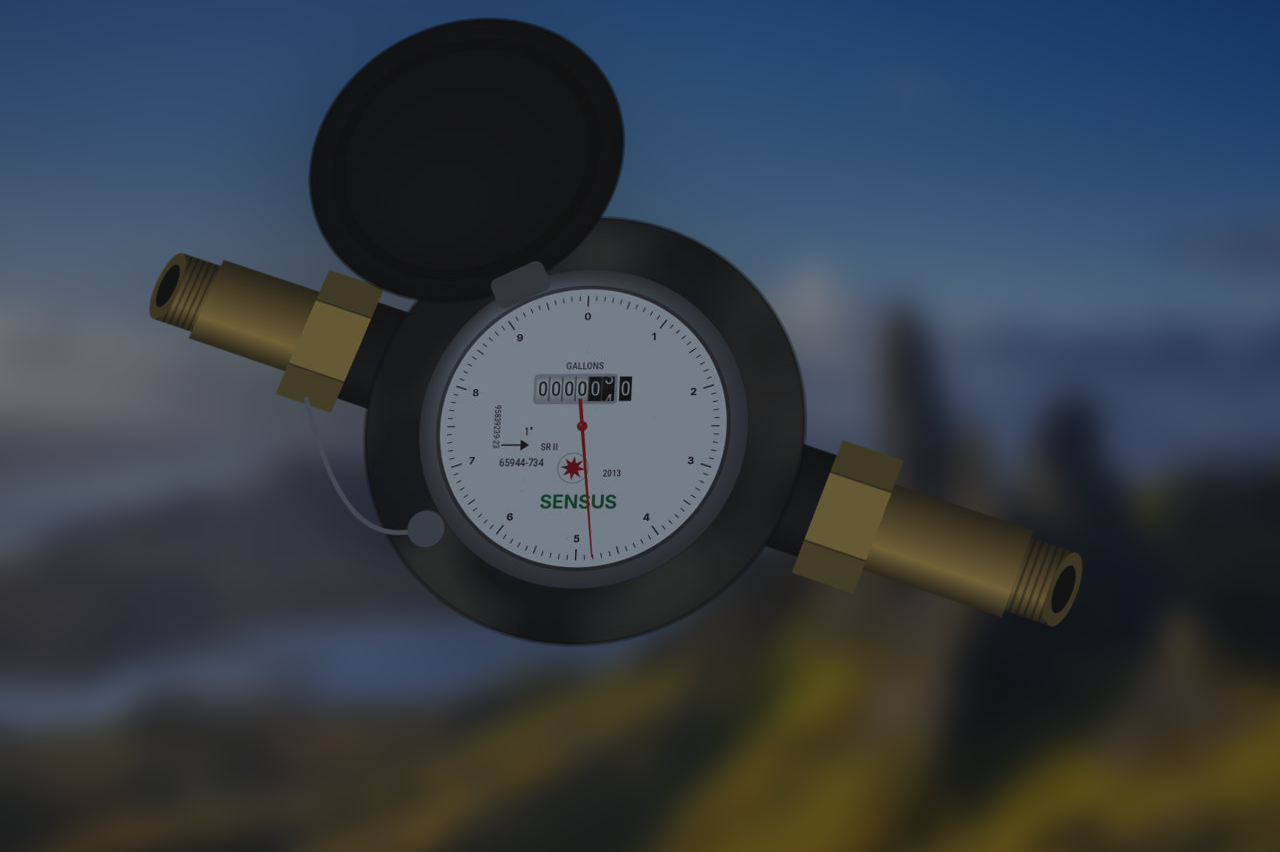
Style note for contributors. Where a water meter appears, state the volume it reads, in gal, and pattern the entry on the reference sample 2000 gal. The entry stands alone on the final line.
34.8 gal
